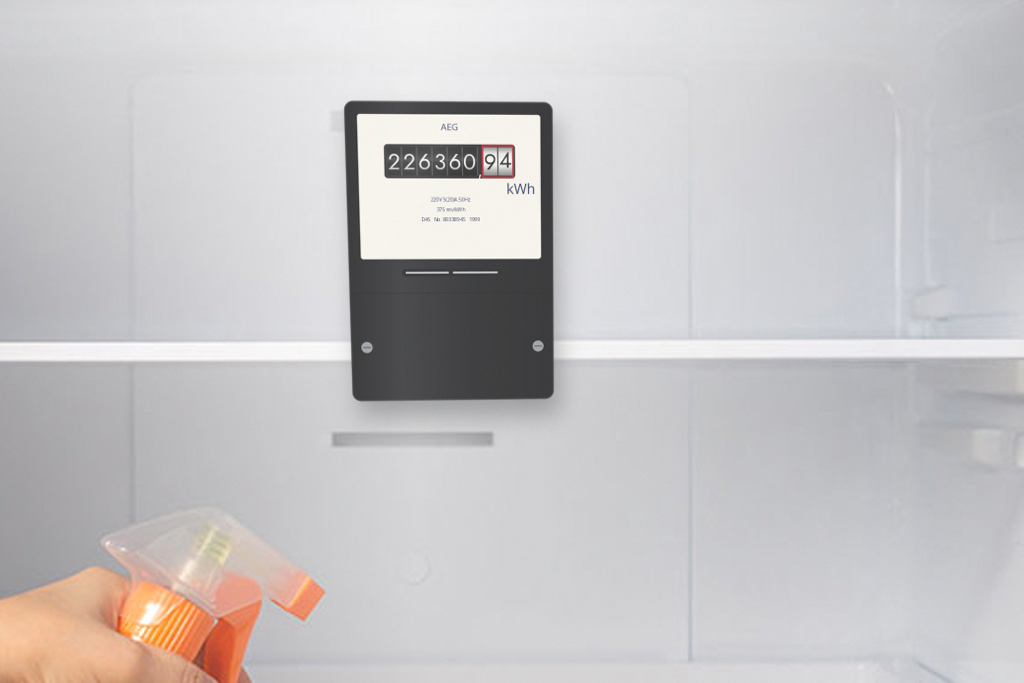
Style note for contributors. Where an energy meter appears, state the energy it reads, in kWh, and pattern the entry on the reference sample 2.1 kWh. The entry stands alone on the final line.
226360.94 kWh
